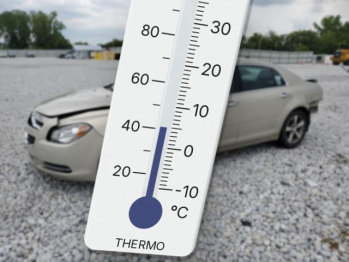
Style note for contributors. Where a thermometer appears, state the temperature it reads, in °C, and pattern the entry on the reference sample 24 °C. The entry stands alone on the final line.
5 °C
